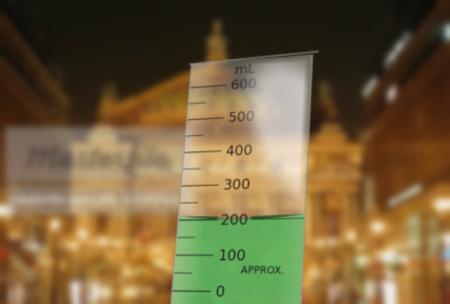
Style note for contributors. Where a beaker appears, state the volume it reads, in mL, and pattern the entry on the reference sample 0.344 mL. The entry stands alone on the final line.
200 mL
